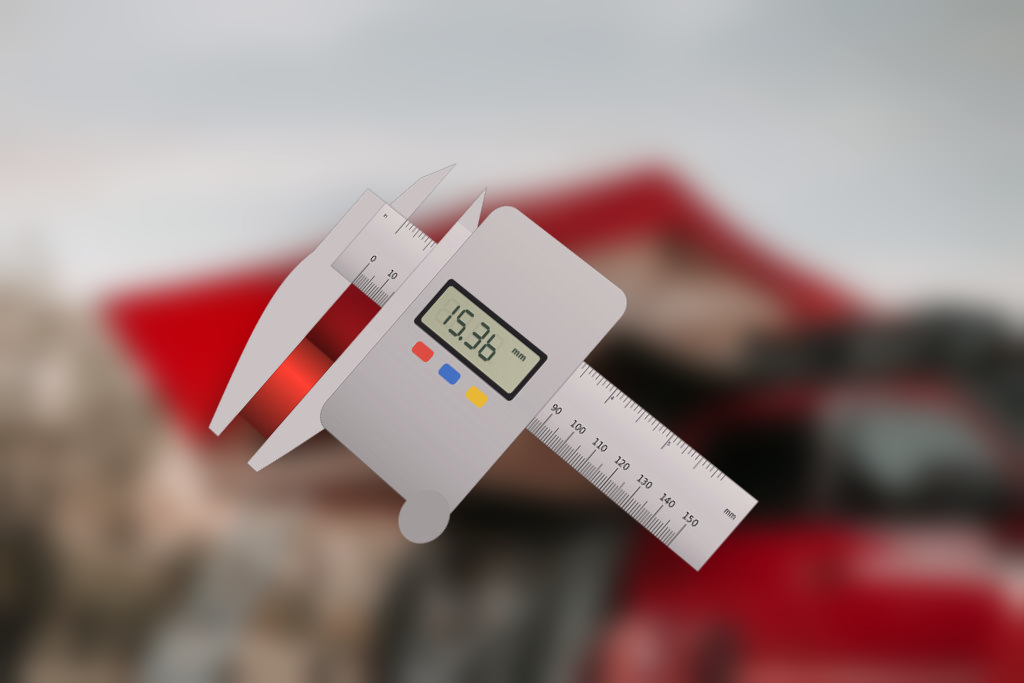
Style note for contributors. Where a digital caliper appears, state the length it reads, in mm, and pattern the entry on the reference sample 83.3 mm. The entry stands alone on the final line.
15.36 mm
